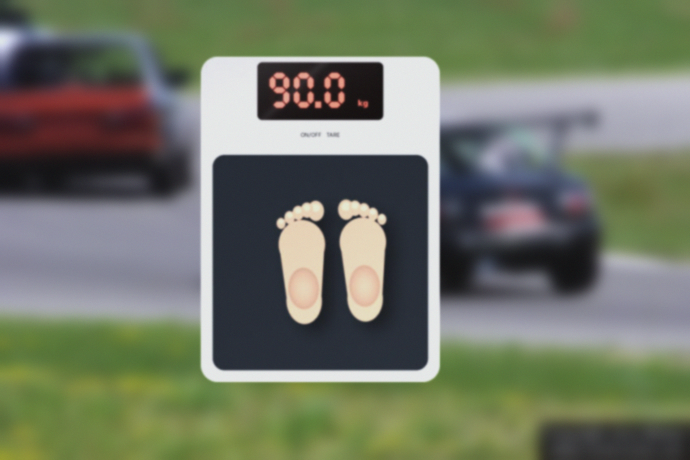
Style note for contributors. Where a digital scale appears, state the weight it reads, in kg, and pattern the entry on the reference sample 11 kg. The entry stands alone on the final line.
90.0 kg
